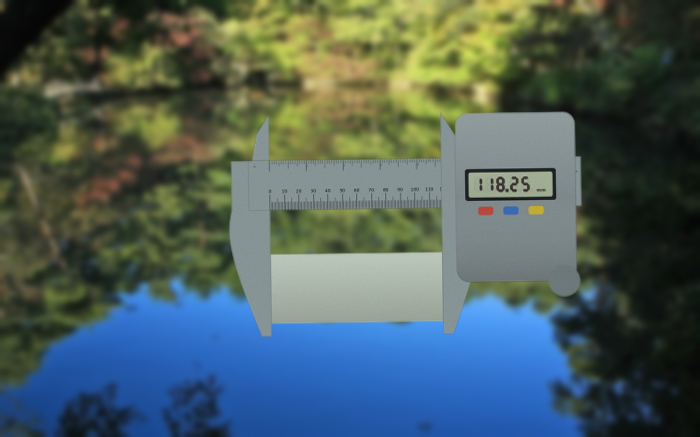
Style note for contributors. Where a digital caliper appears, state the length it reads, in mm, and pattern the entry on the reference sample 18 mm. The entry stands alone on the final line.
118.25 mm
